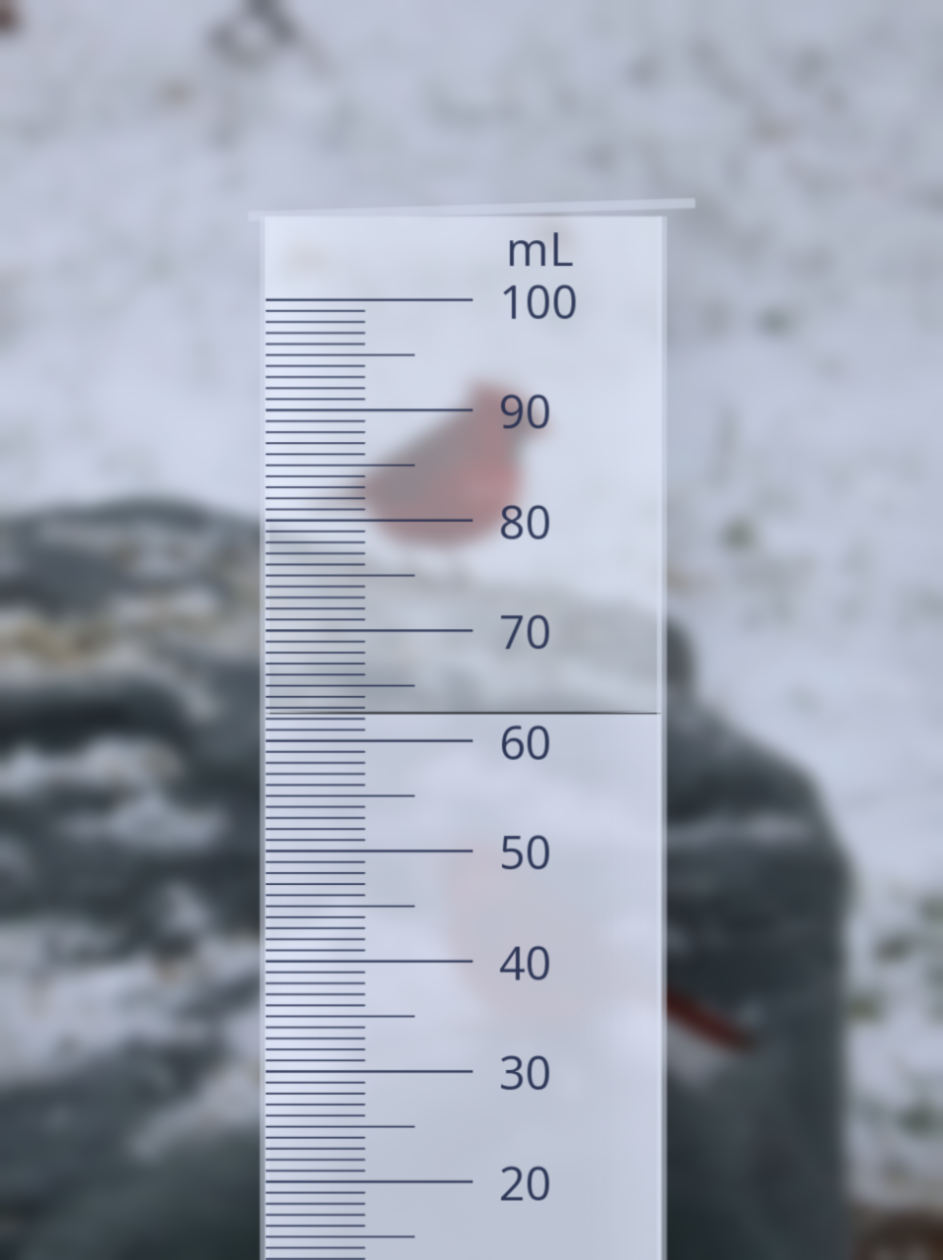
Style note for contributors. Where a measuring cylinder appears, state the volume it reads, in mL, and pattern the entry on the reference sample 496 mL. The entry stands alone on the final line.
62.5 mL
